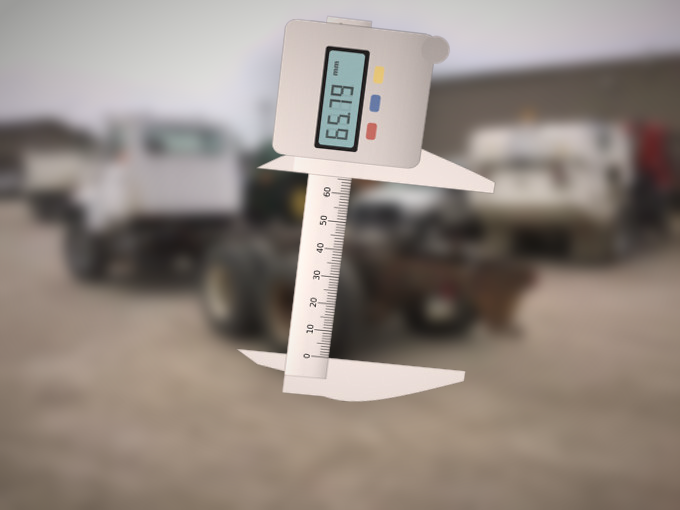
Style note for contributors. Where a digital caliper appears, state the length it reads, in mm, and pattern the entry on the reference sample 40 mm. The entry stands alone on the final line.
65.79 mm
